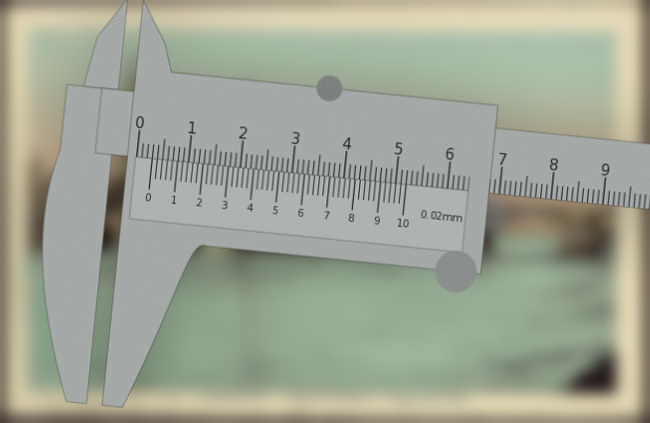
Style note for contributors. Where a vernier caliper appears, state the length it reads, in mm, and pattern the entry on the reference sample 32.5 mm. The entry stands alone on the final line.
3.0 mm
